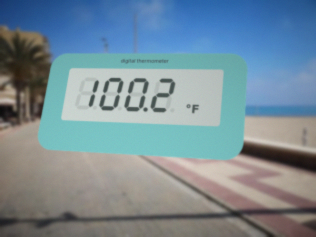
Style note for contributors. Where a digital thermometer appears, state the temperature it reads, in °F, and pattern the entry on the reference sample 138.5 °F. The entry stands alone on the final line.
100.2 °F
